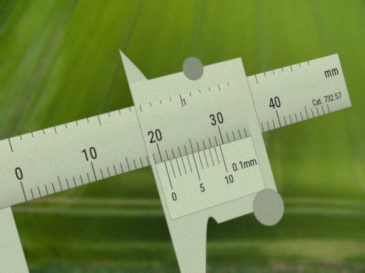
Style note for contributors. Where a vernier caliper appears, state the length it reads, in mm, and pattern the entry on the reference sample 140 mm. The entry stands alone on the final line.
20.4 mm
